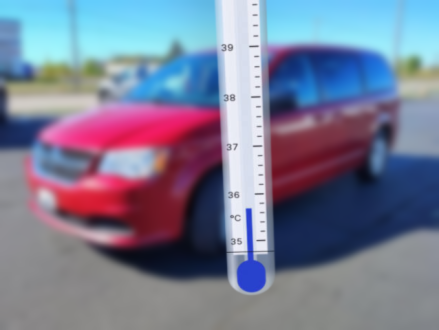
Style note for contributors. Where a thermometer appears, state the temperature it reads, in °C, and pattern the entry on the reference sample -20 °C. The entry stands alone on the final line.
35.7 °C
